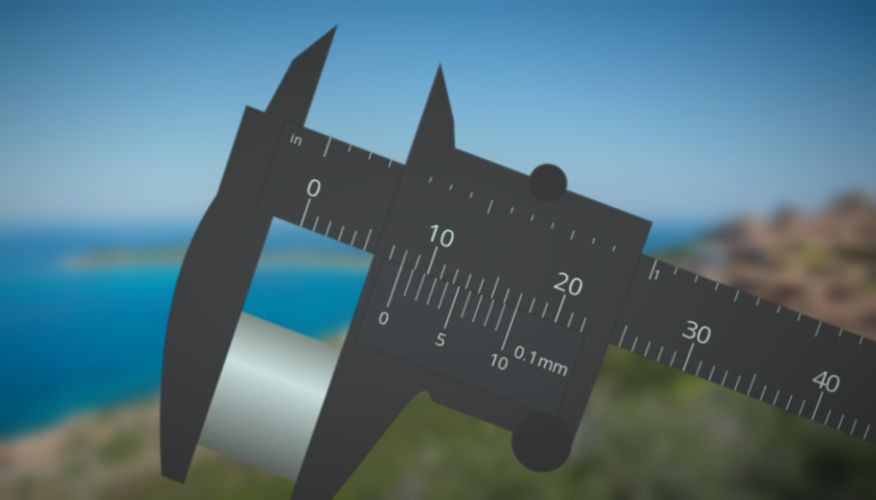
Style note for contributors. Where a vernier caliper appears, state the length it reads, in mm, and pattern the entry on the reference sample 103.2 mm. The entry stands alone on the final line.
8.0 mm
